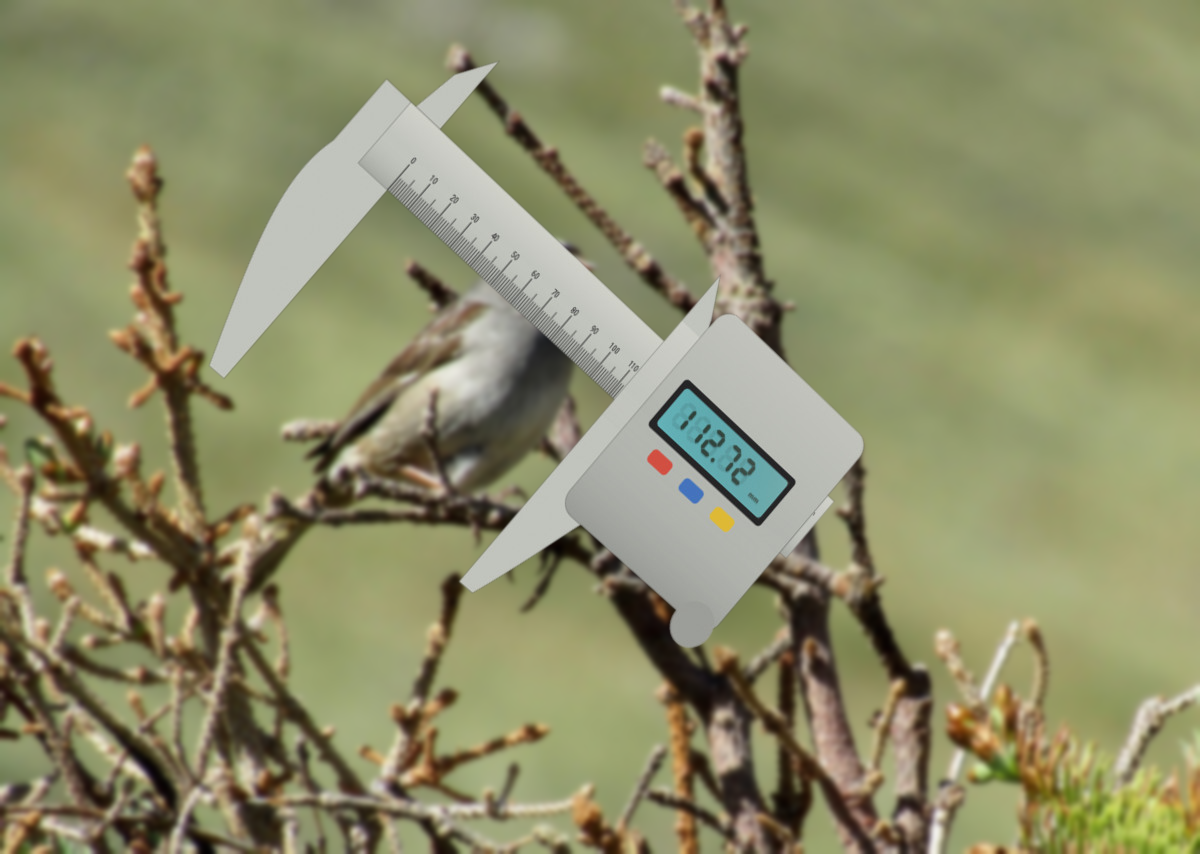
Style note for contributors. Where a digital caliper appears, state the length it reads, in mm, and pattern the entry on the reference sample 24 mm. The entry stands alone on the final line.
112.72 mm
